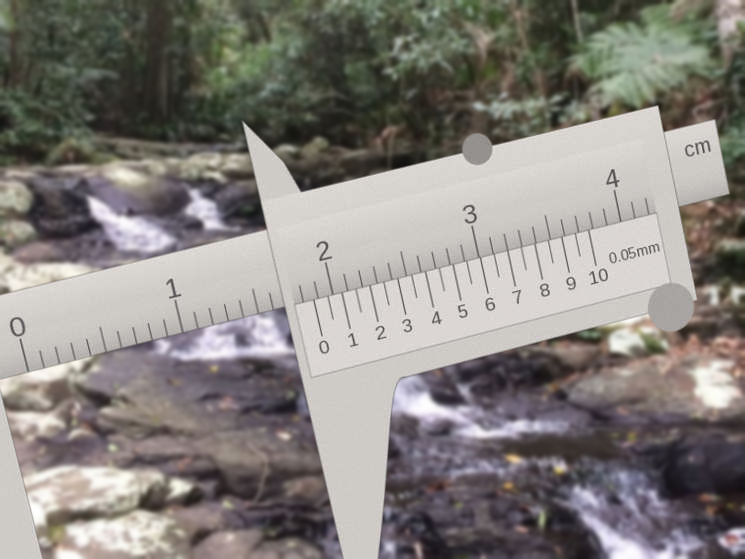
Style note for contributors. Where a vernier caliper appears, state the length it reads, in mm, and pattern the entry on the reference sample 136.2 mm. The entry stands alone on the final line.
18.7 mm
